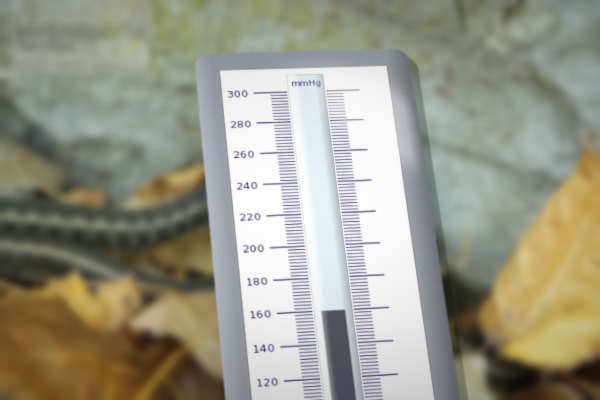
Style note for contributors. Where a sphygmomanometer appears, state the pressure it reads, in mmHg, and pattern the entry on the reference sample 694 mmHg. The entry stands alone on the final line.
160 mmHg
